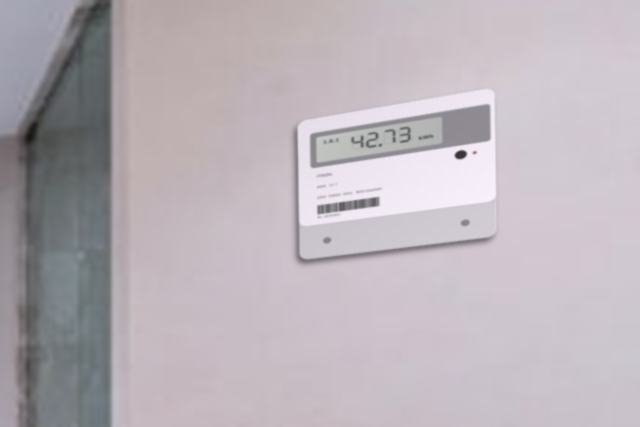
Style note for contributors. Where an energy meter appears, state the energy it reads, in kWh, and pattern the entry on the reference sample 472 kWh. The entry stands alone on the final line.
42.73 kWh
